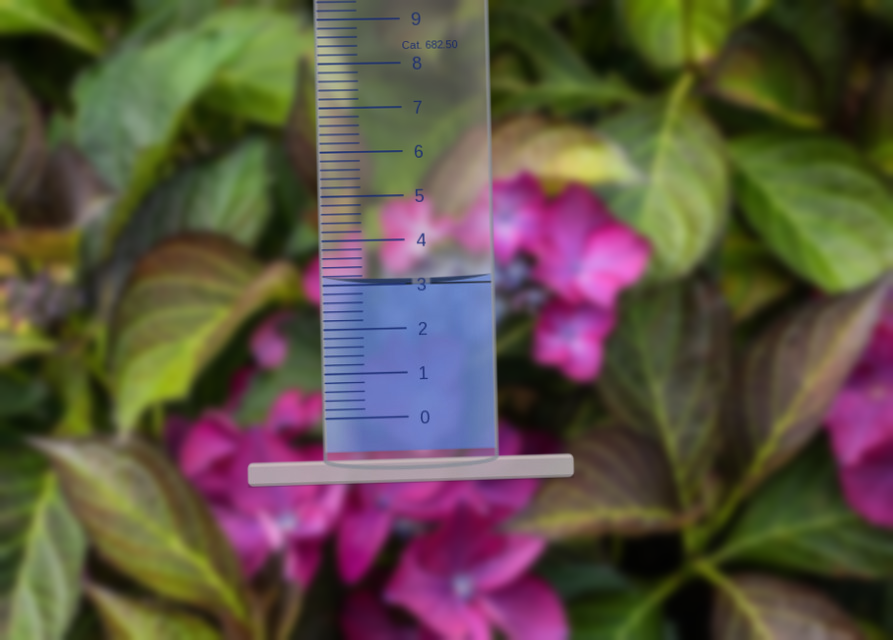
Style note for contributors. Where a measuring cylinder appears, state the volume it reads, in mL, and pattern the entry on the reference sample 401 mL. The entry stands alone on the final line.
3 mL
